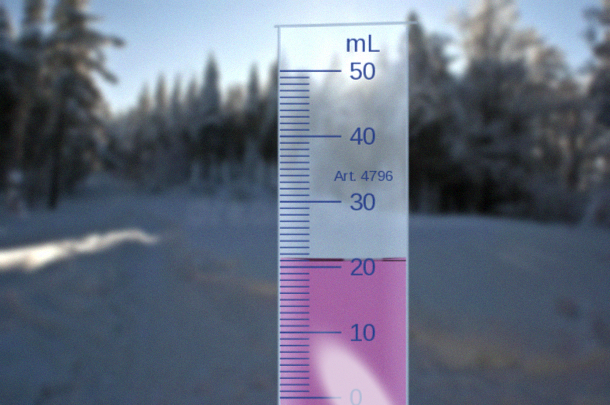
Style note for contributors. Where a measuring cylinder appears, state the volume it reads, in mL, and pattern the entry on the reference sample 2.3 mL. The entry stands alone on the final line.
21 mL
